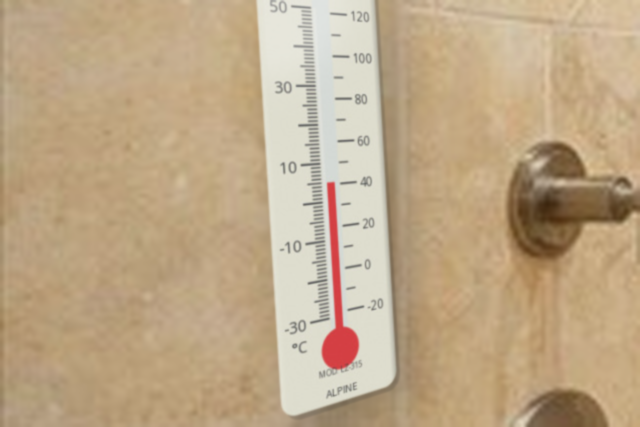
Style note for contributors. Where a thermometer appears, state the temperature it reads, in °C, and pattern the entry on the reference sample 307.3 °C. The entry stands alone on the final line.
5 °C
